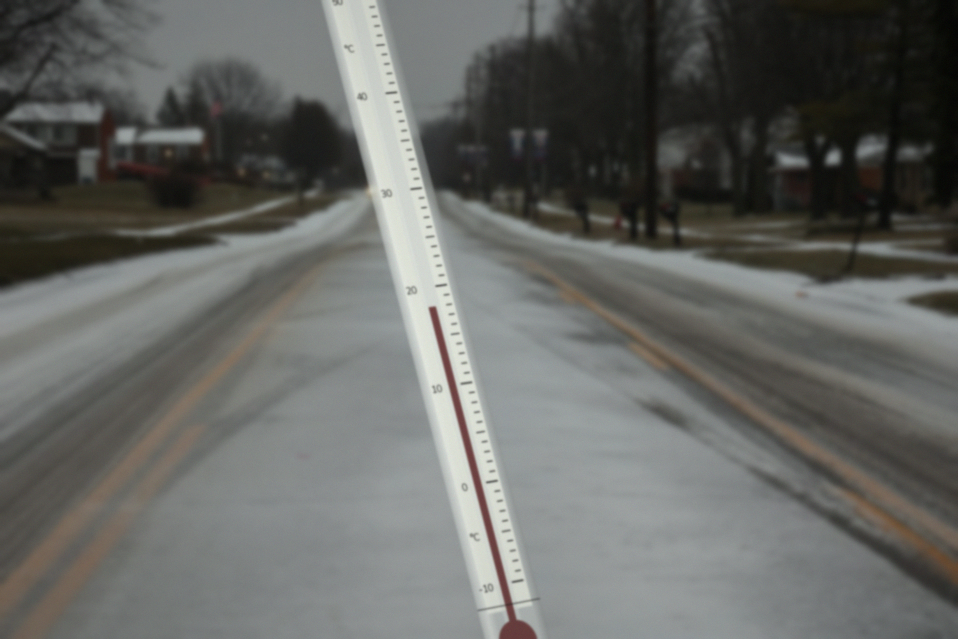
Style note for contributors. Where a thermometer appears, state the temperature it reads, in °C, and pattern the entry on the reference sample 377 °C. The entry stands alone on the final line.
18 °C
